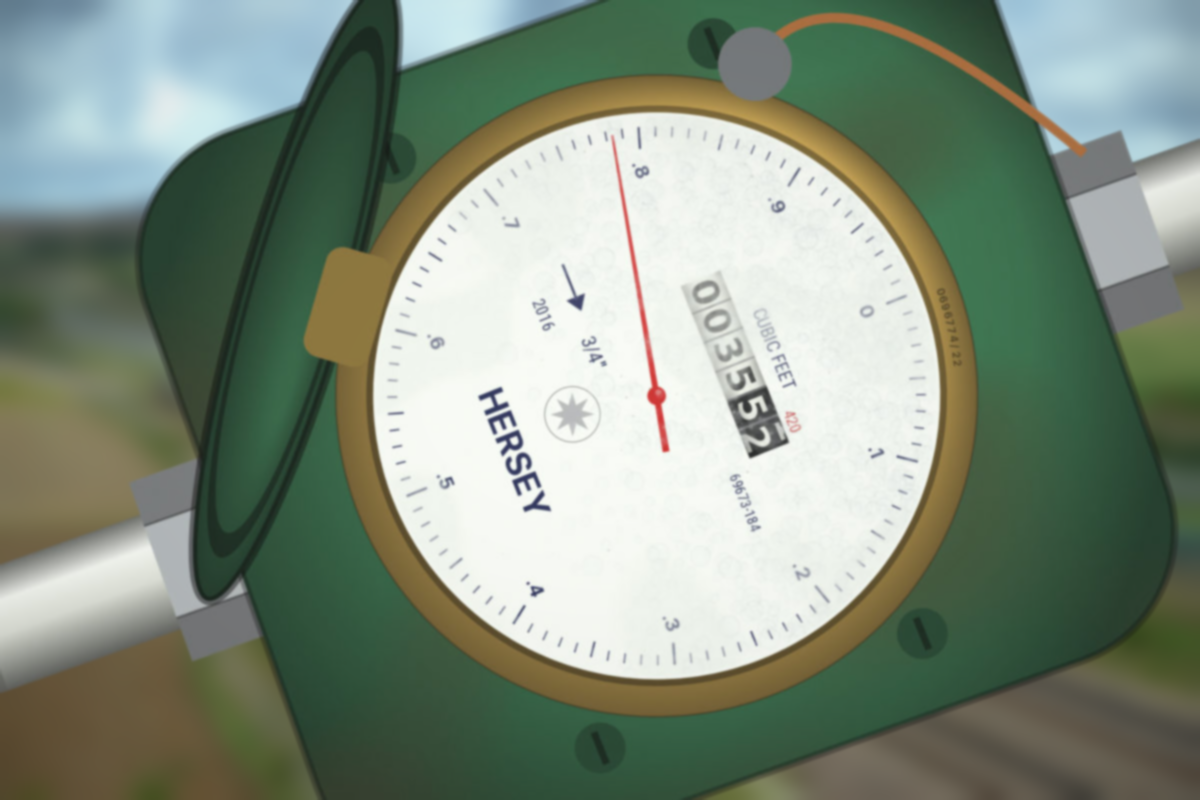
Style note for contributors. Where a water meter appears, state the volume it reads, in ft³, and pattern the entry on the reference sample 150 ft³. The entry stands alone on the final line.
3551.78 ft³
